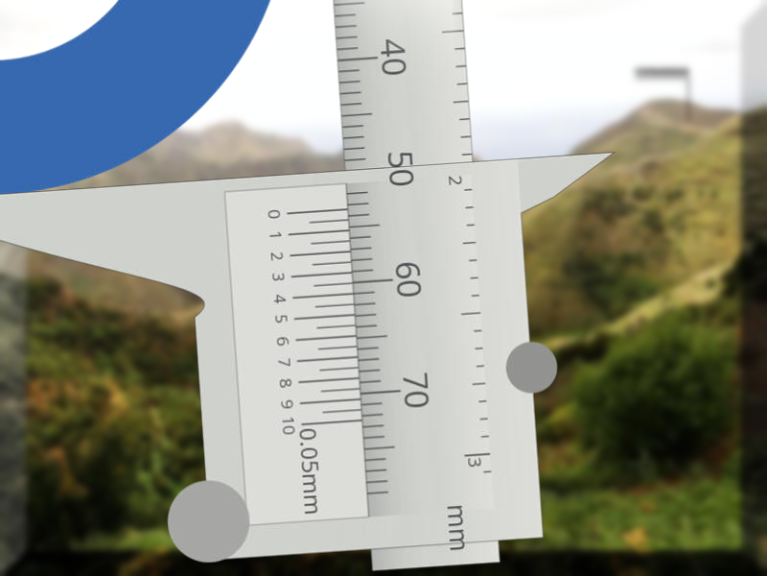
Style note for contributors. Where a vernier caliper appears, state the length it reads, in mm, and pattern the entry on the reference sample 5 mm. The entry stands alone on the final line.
53.4 mm
